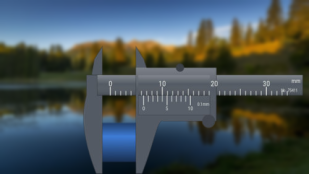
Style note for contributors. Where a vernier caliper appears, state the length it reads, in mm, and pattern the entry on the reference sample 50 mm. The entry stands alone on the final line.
6.4 mm
